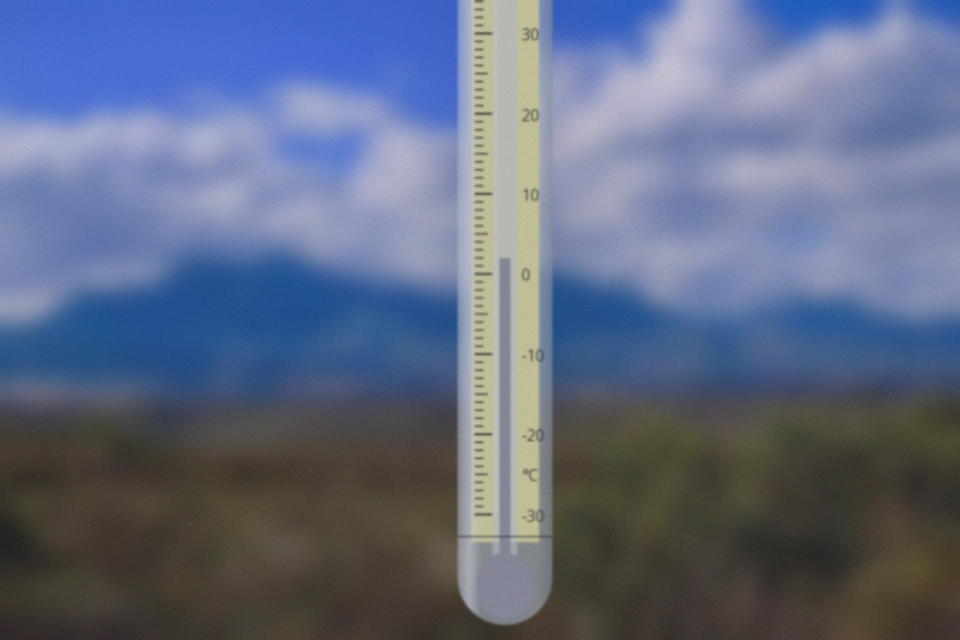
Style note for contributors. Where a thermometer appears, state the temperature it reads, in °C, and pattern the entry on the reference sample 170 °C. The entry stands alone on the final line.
2 °C
